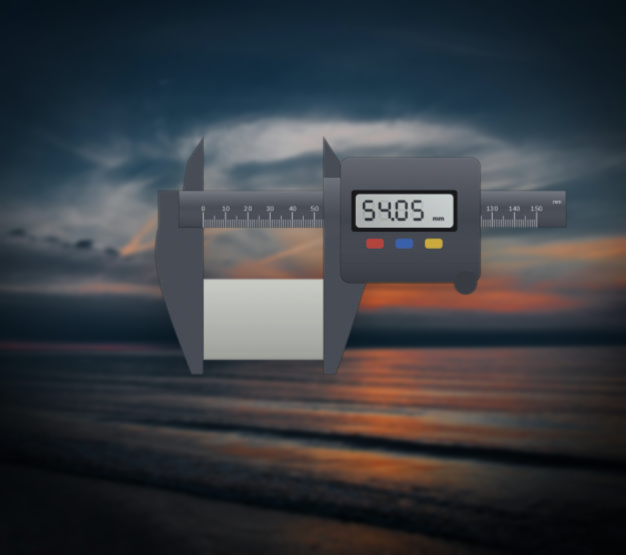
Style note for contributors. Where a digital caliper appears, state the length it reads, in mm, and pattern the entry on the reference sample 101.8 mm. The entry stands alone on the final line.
54.05 mm
